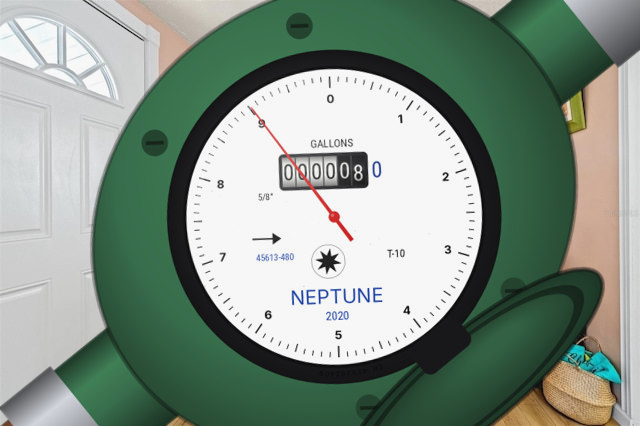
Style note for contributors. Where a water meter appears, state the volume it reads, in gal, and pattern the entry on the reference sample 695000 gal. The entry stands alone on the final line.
79.0 gal
